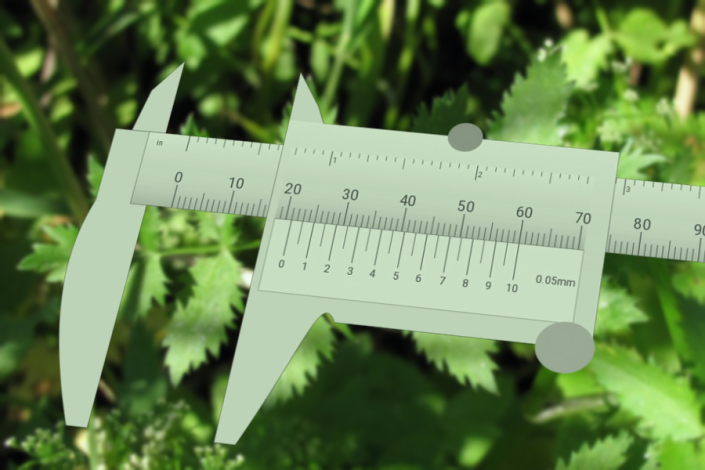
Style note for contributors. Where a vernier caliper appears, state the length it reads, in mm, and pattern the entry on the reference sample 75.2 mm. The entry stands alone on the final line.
21.0 mm
